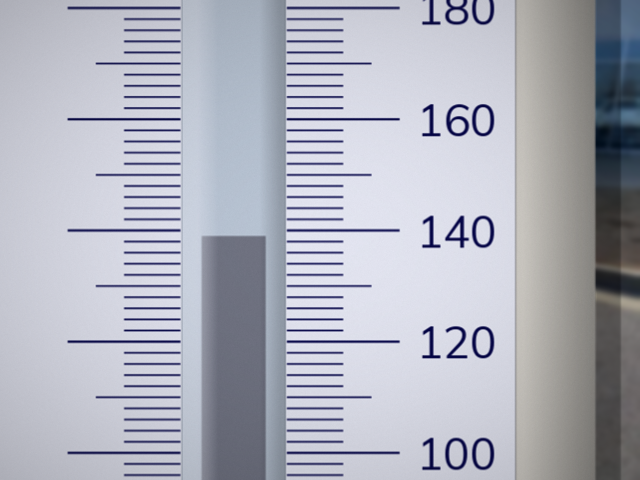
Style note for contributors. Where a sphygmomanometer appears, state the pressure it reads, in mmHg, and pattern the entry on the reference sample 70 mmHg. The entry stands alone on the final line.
139 mmHg
